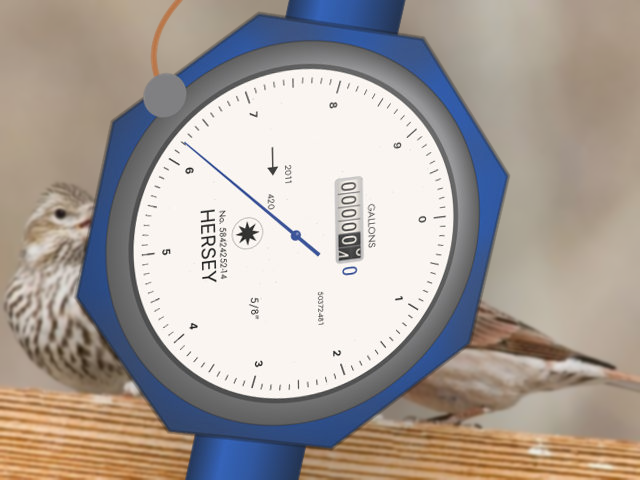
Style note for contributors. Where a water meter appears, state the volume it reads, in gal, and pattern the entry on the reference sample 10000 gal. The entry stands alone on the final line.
36.2 gal
